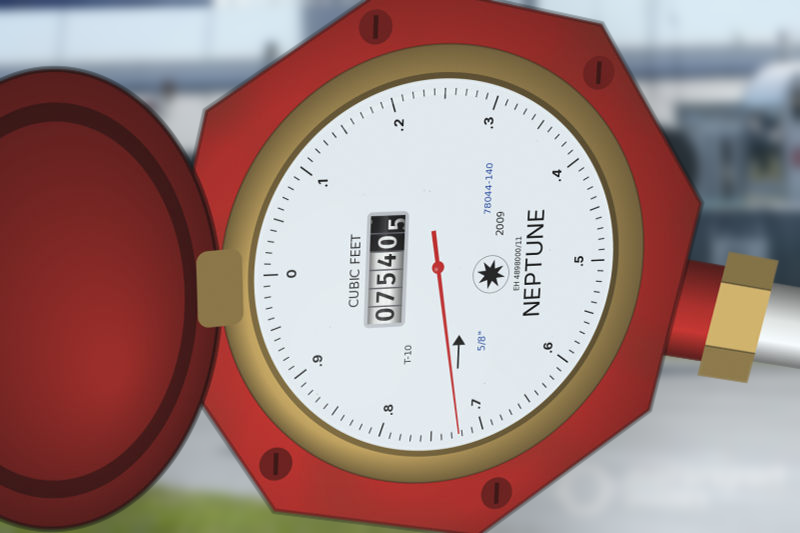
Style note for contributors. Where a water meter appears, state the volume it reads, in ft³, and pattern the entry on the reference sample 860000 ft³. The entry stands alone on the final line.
75404.72 ft³
